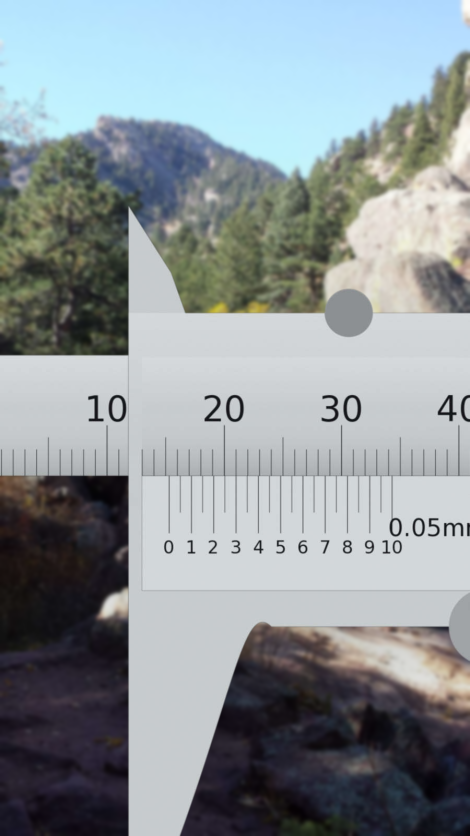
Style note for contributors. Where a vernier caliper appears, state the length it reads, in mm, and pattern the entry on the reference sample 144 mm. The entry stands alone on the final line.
15.3 mm
